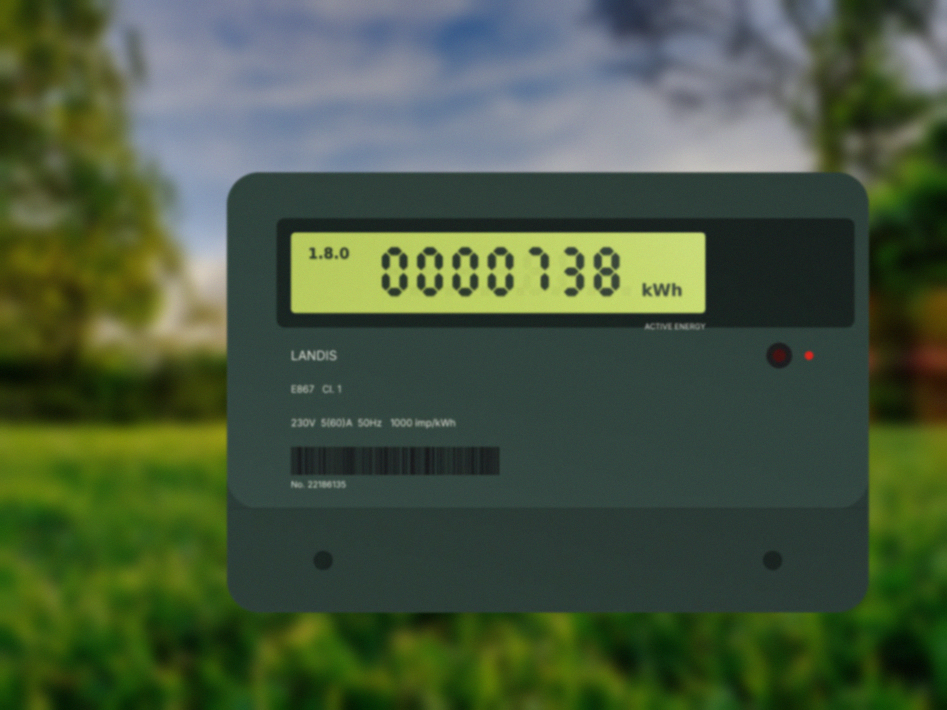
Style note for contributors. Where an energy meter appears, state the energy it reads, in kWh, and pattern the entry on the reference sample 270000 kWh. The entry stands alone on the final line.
738 kWh
